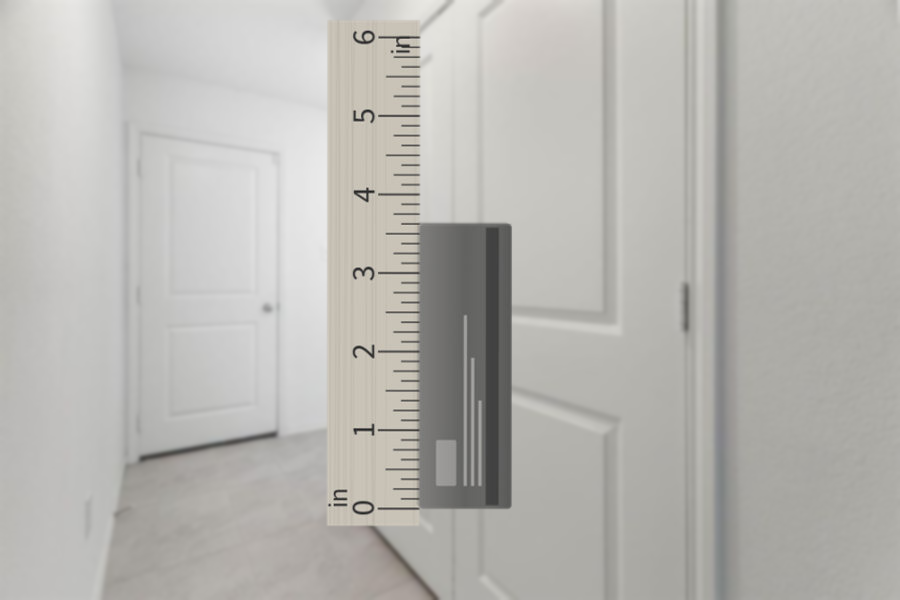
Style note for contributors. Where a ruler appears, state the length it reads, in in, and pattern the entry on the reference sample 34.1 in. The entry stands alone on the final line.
3.625 in
